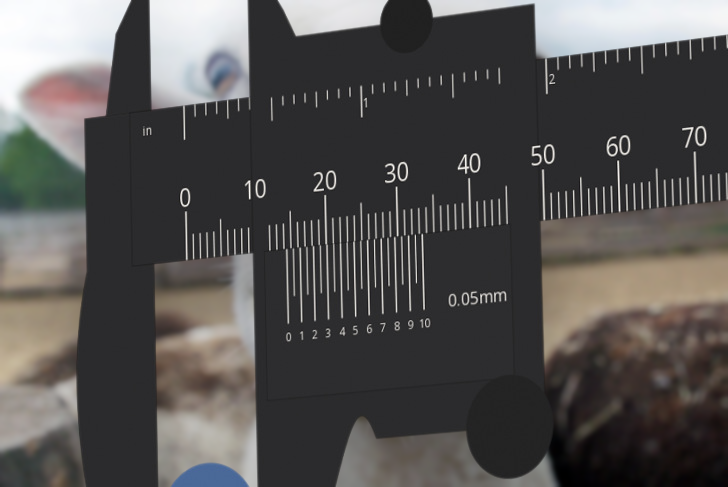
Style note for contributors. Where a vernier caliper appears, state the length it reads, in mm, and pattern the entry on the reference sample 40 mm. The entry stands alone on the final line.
14.4 mm
